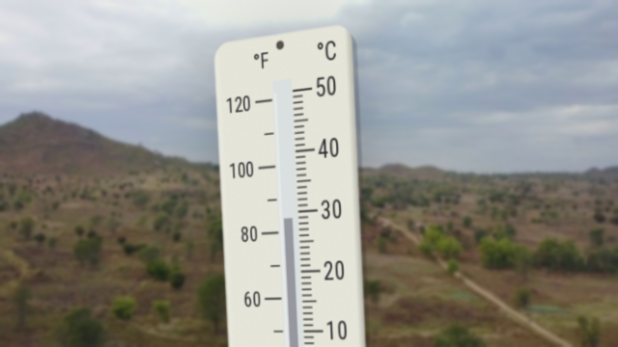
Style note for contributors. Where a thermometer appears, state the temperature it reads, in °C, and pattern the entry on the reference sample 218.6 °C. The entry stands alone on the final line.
29 °C
